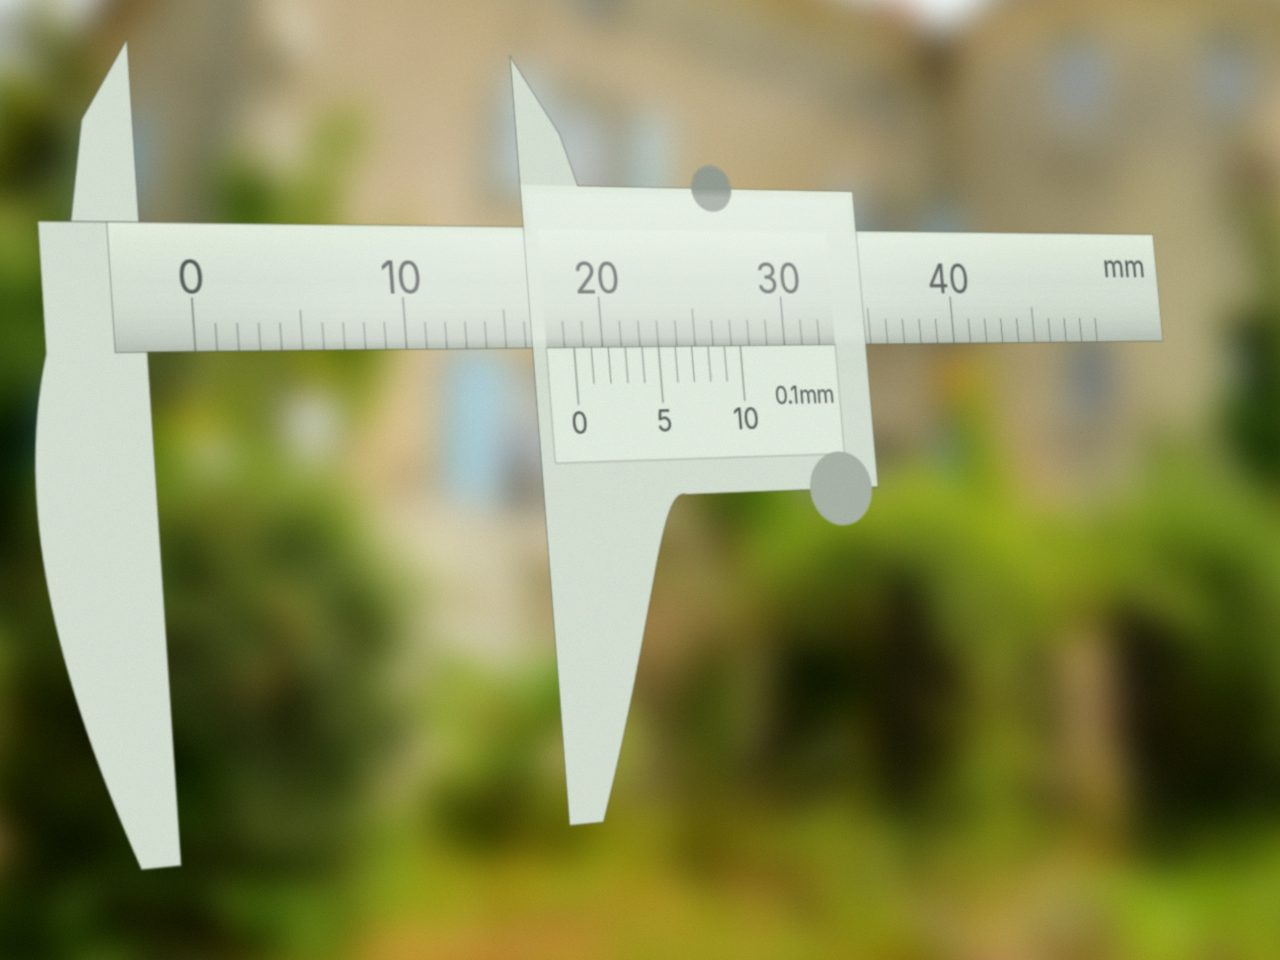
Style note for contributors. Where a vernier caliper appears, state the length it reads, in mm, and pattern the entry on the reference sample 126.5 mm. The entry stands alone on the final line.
18.5 mm
